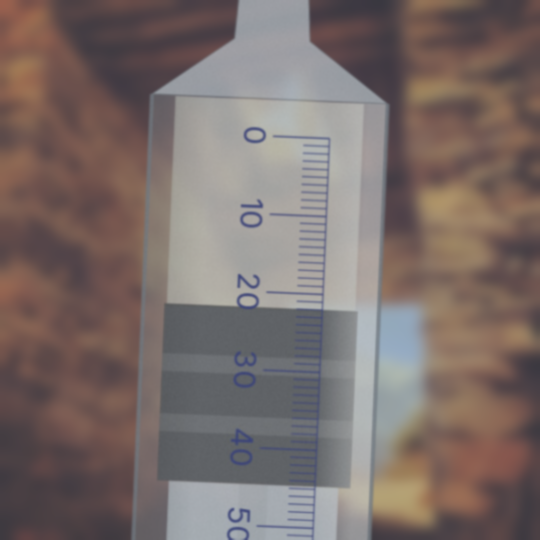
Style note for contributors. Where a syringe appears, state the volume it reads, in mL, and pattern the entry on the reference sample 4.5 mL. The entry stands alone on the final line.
22 mL
